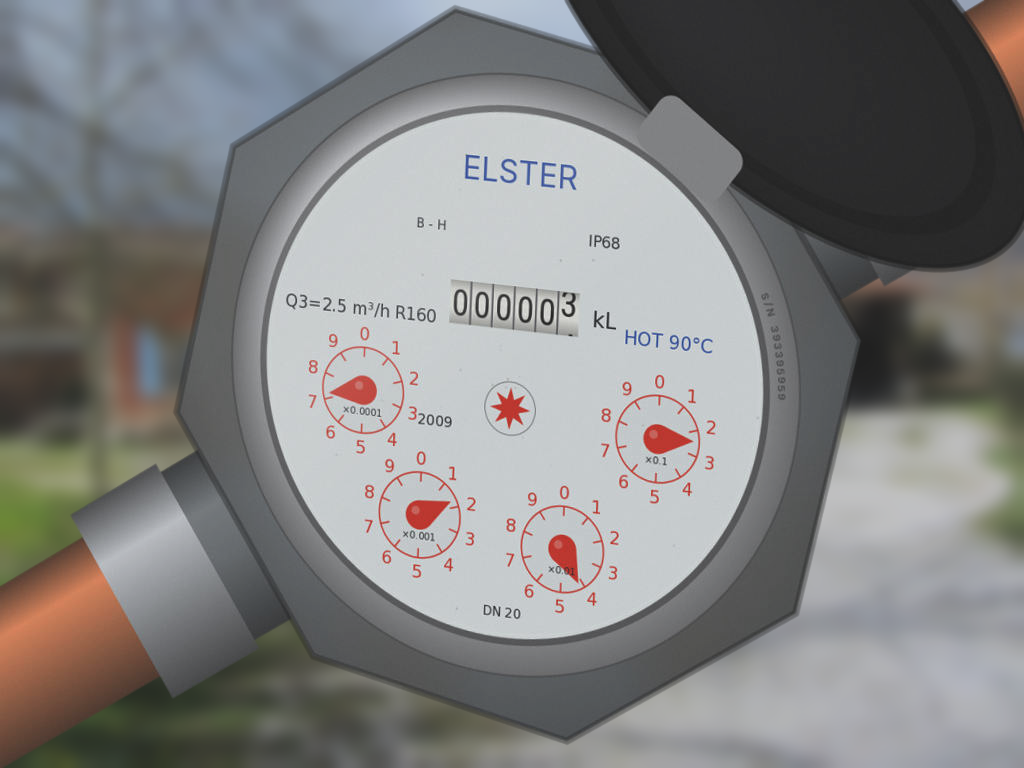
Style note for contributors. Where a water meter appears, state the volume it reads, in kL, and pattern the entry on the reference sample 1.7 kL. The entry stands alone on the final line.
3.2417 kL
